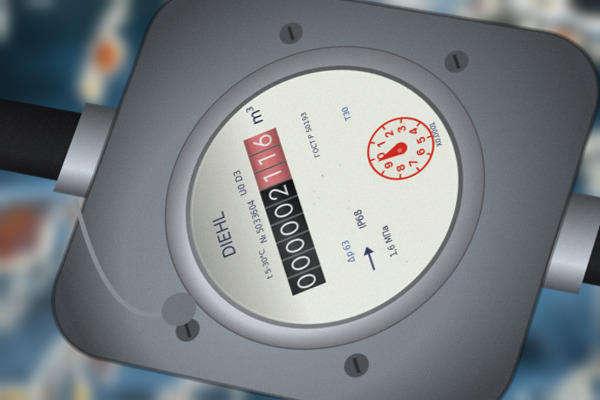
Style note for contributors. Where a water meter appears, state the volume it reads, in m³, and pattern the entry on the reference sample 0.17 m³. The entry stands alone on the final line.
2.1159 m³
